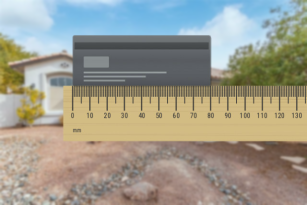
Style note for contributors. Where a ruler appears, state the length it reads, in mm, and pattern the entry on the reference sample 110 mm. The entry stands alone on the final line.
80 mm
